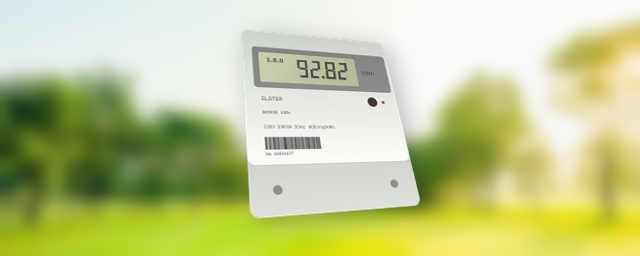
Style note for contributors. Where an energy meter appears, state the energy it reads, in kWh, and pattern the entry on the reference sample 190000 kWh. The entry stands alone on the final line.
92.82 kWh
